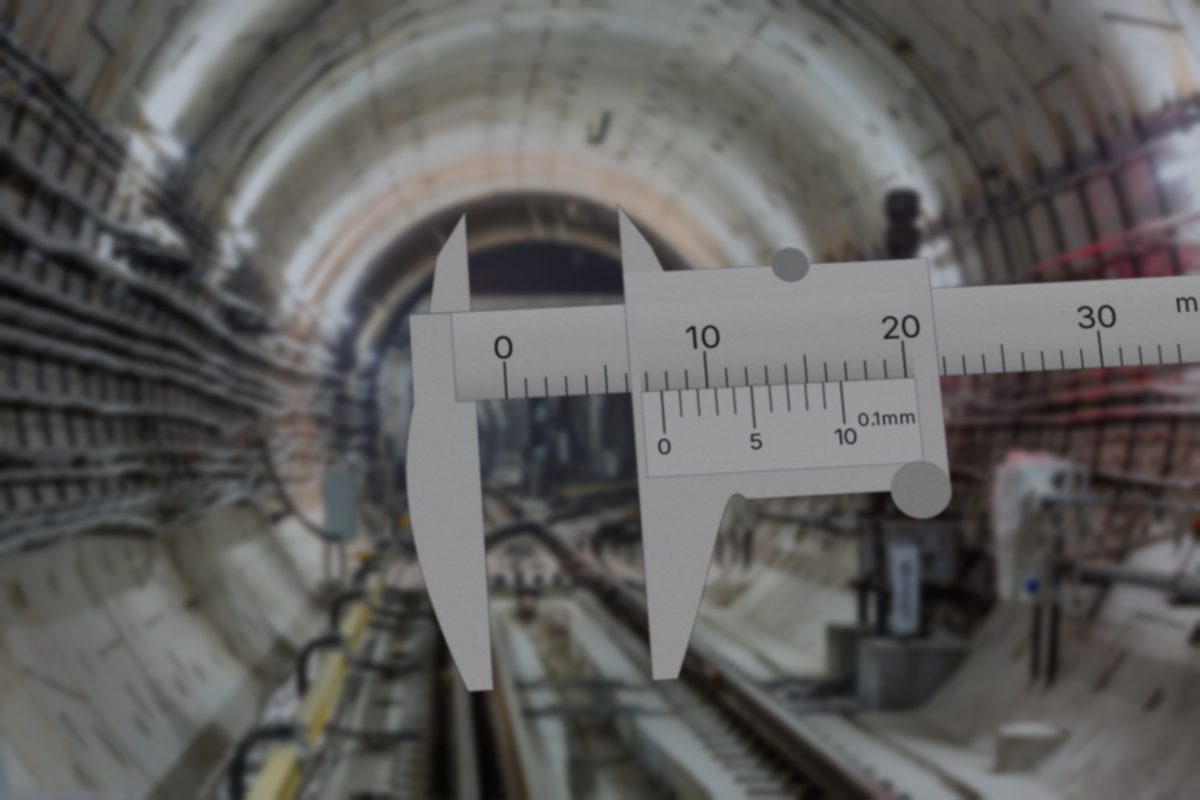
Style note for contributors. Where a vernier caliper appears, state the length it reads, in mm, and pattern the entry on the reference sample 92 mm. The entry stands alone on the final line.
7.7 mm
